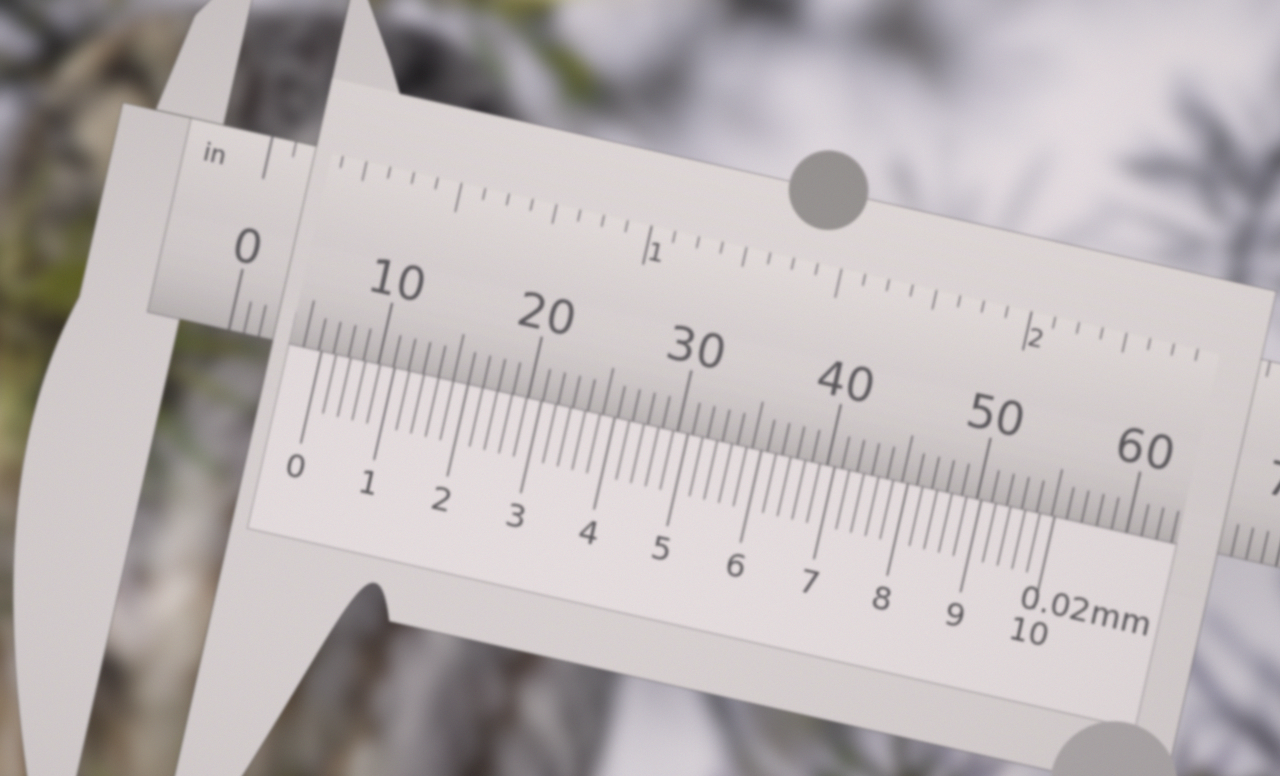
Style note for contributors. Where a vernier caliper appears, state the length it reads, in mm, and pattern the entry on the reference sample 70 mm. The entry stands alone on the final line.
6.2 mm
